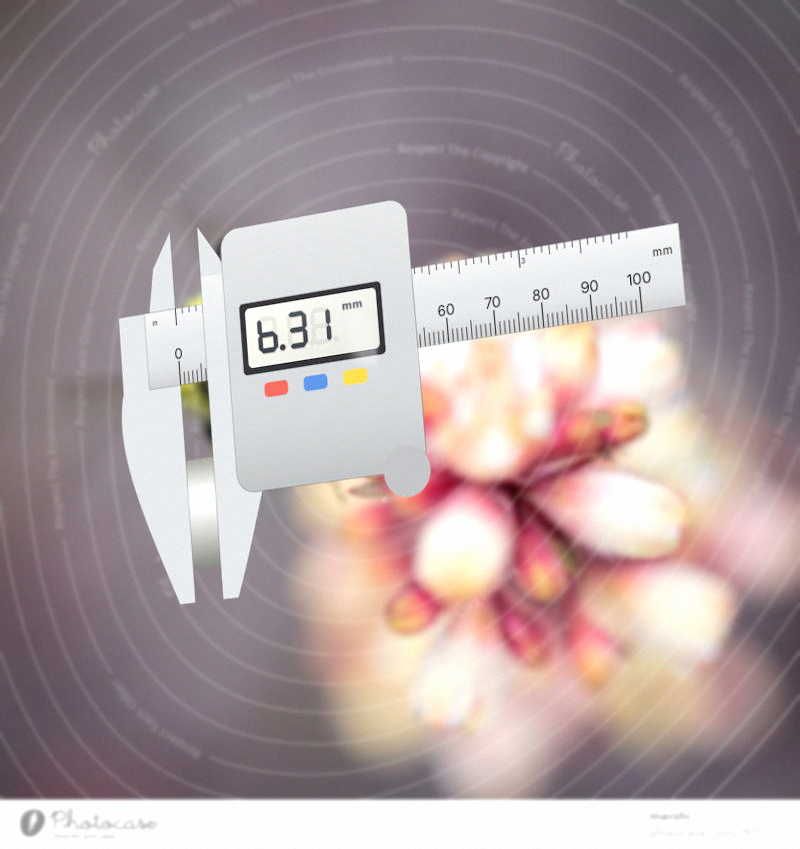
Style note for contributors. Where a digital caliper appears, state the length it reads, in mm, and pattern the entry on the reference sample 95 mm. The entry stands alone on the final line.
6.31 mm
